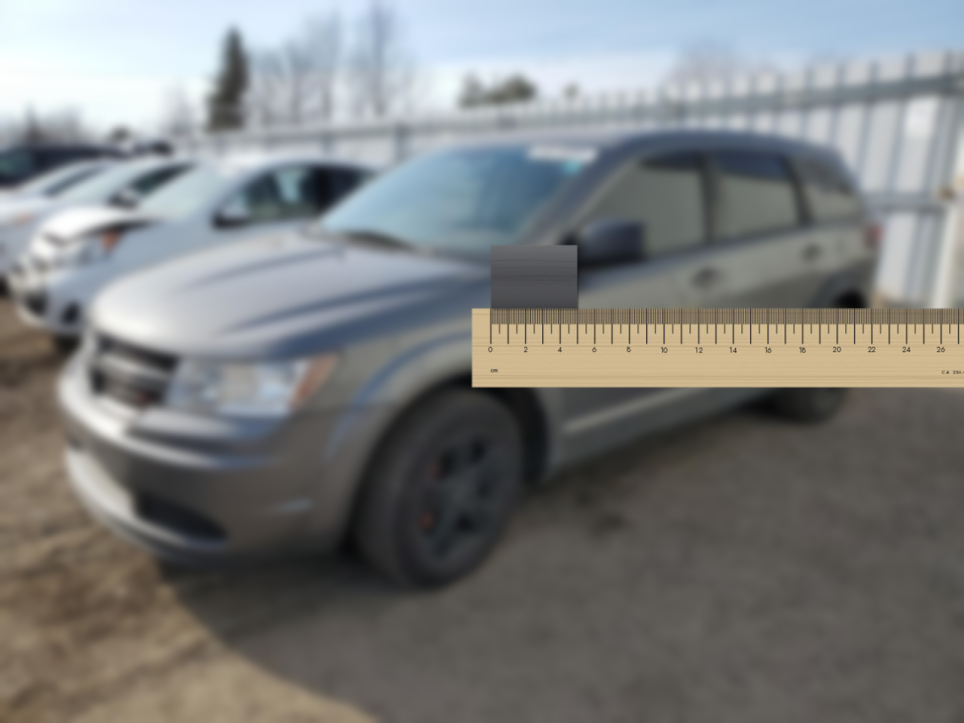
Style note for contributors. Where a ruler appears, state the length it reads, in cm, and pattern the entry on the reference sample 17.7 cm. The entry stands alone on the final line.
5 cm
